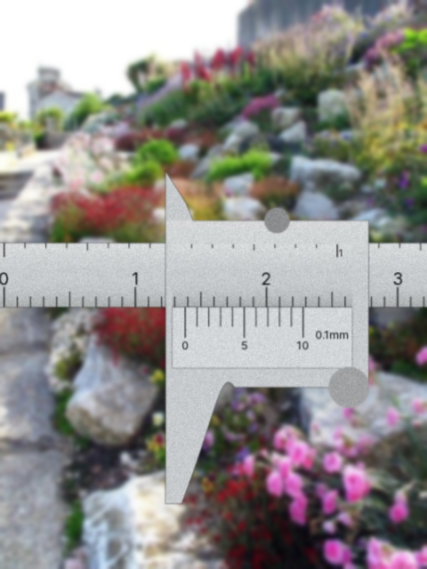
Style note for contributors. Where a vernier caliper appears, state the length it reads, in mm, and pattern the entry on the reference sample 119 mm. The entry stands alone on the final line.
13.8 mm
